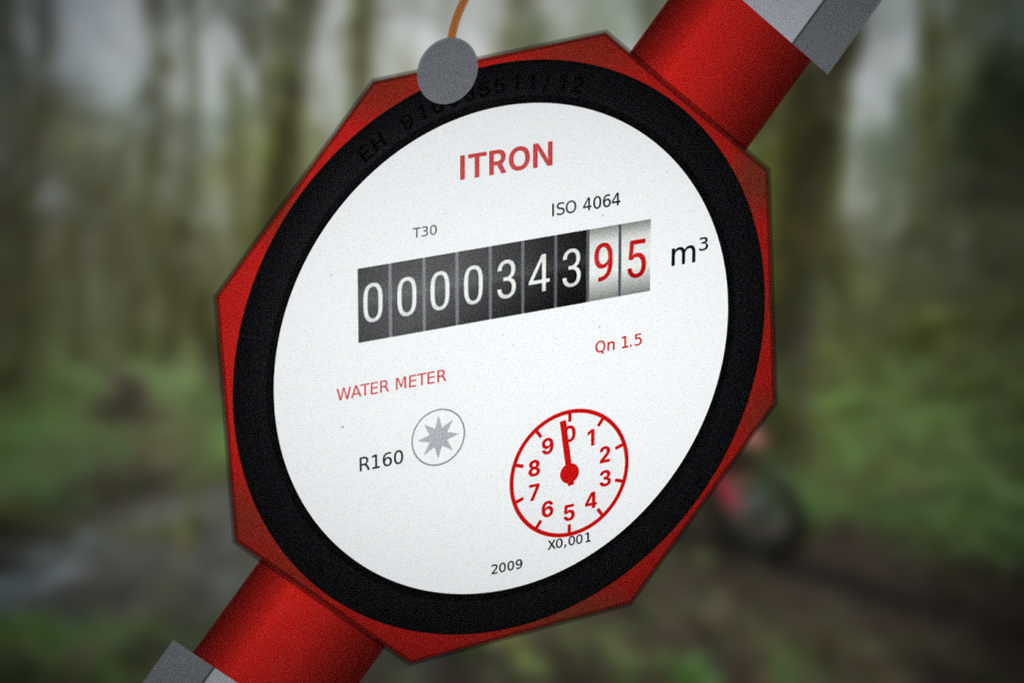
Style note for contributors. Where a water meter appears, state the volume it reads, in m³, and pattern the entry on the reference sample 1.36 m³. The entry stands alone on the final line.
343.949 m³
